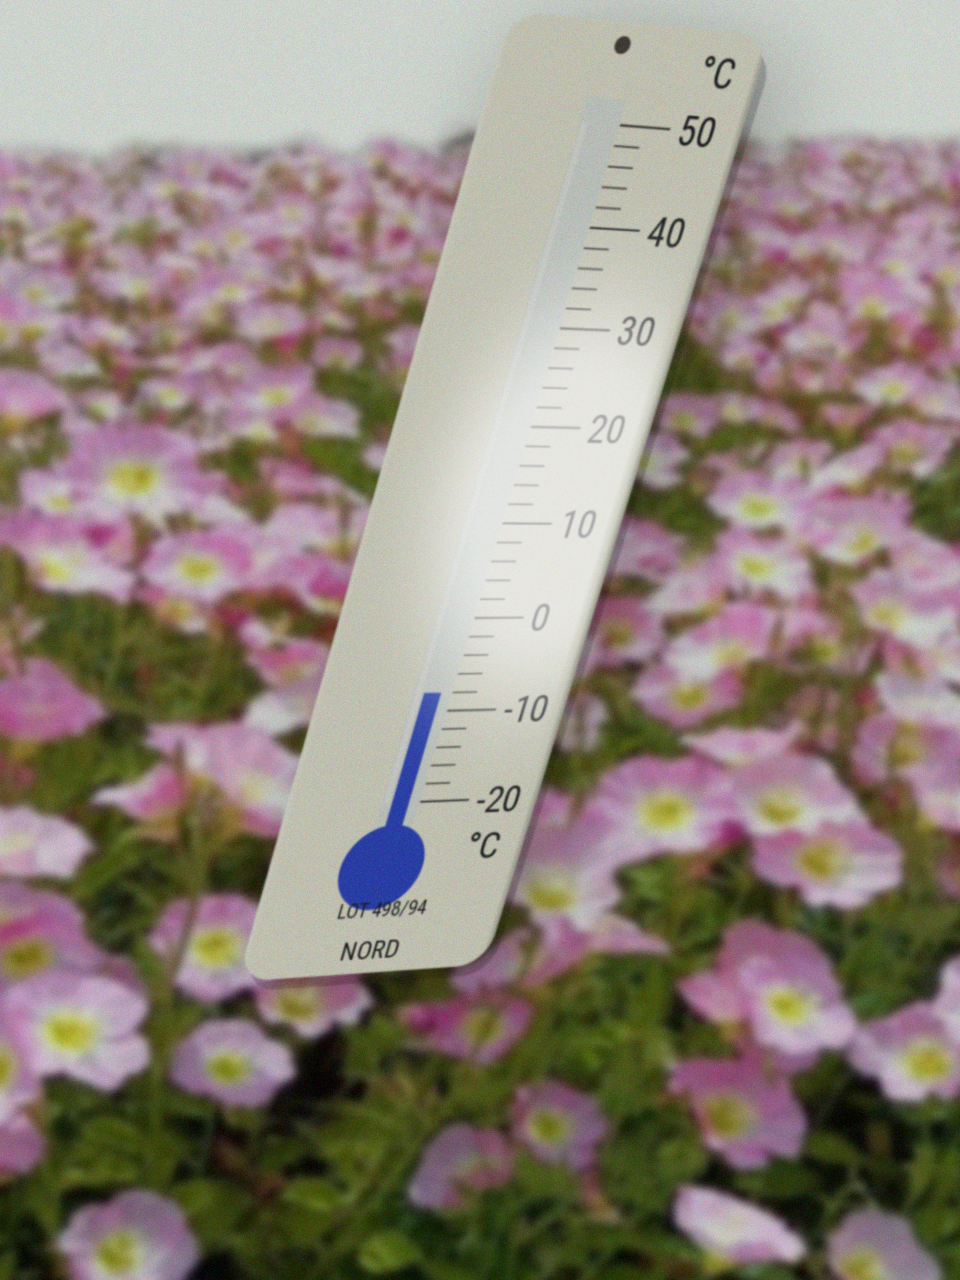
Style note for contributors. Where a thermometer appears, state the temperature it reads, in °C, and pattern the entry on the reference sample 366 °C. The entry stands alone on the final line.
-8 °C
